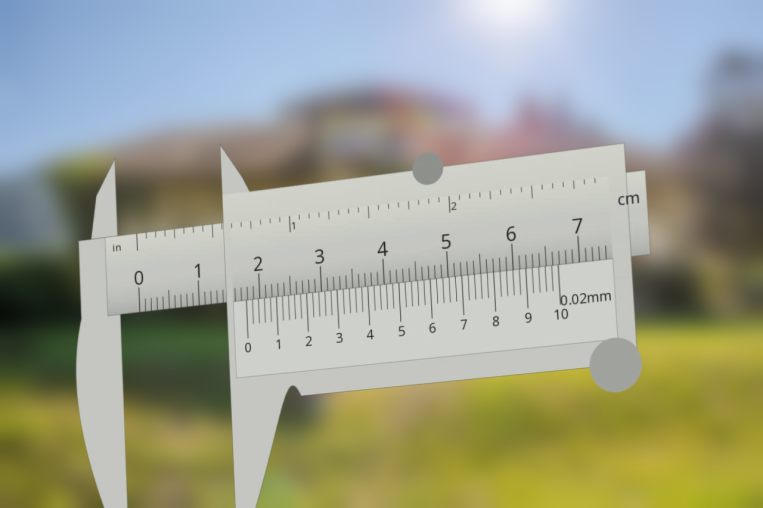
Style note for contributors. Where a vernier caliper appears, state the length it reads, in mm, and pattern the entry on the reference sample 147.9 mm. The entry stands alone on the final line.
17.8 mm
